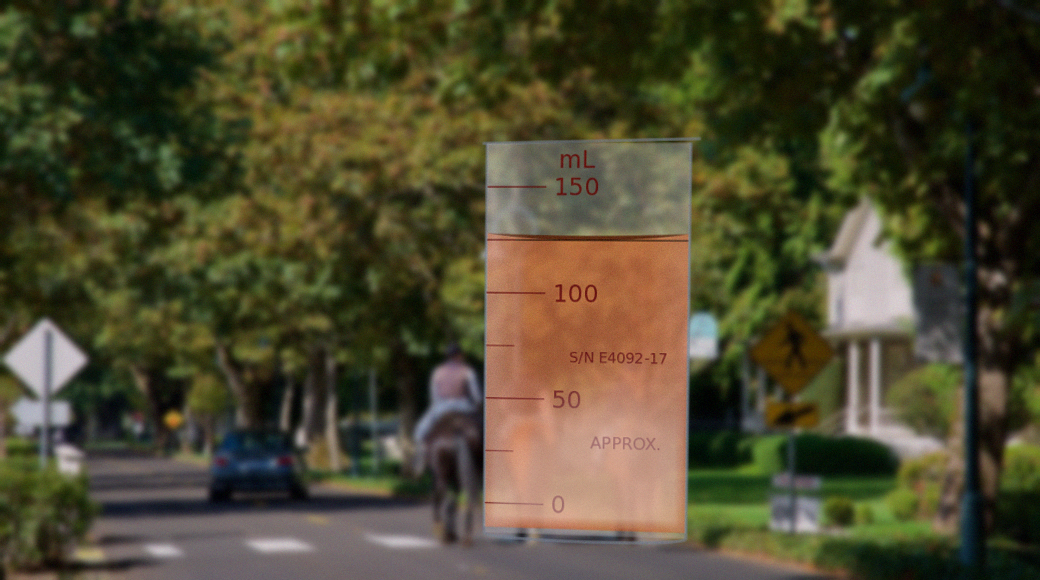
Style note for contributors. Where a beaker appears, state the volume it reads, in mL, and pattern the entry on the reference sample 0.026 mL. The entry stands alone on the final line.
125 mL
